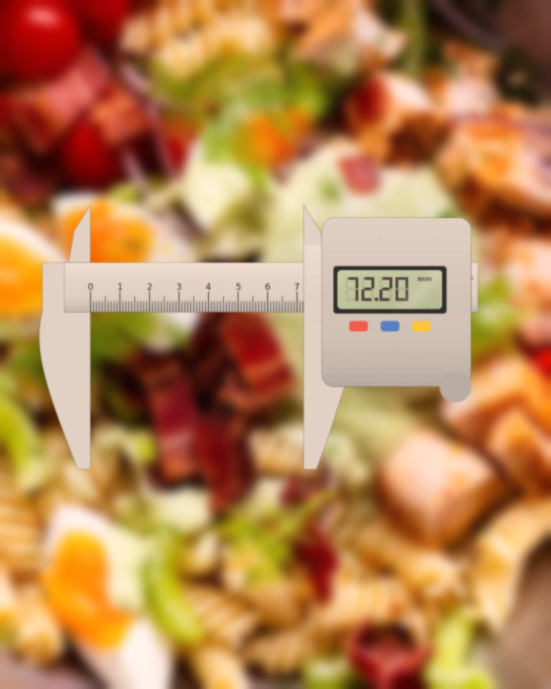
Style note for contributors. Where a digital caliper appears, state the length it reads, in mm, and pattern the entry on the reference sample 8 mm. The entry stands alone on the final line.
72.20 mm
